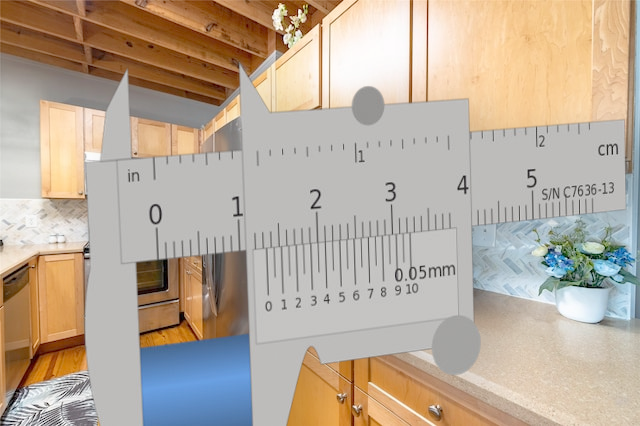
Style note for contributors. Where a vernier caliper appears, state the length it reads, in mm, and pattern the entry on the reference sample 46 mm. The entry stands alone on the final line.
13.4 mm
